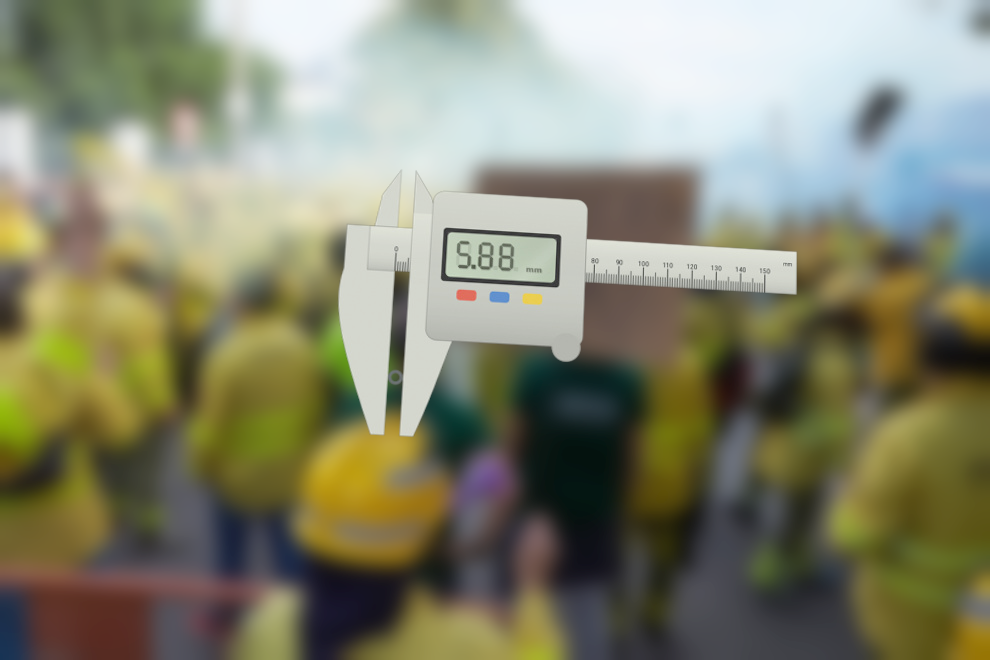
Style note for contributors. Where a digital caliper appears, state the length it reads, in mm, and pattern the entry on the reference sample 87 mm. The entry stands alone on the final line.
5.88 mm
